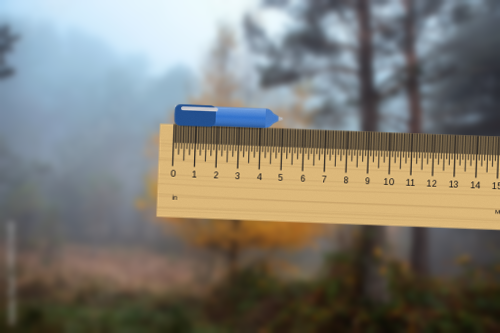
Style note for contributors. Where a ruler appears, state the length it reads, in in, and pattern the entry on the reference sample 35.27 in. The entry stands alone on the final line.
5 in
